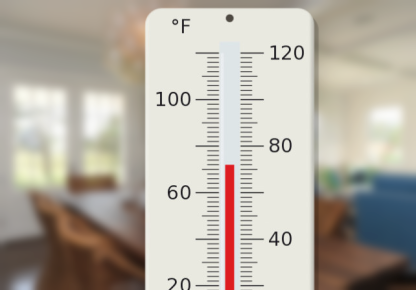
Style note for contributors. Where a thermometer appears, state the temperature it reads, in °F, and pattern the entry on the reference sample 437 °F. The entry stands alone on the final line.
72 °F
